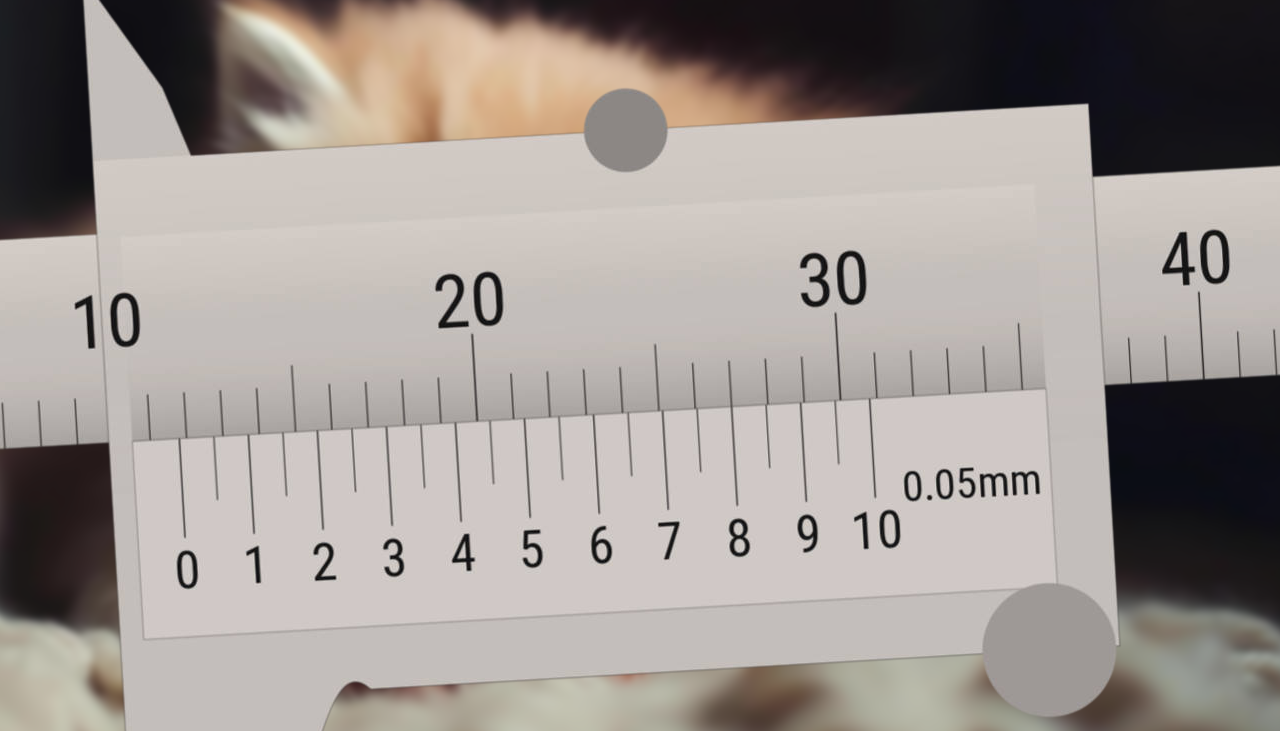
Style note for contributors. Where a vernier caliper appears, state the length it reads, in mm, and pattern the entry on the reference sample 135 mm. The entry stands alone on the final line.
11.80 mm
